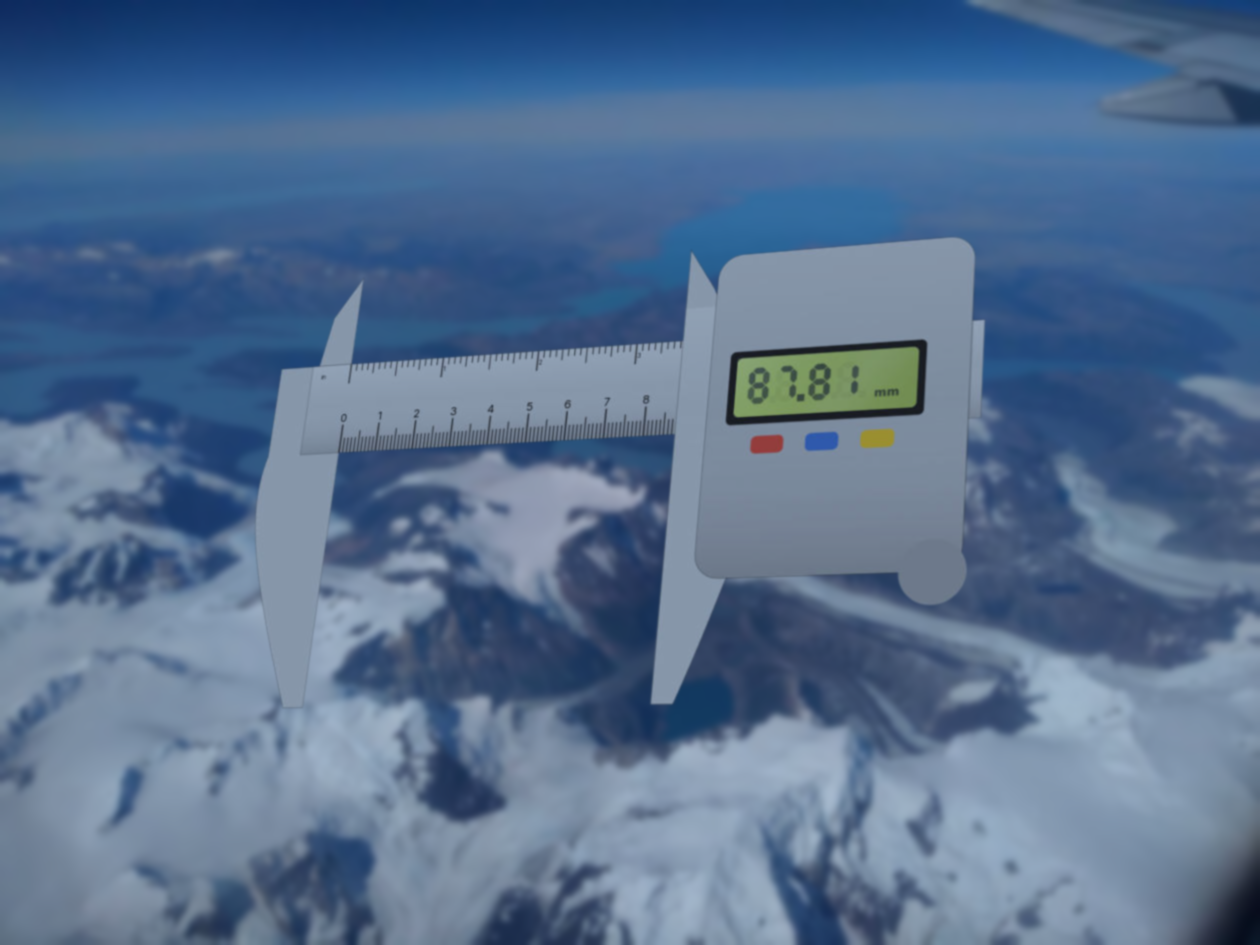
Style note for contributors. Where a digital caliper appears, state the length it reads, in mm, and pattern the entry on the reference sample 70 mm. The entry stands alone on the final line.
87.81 mm
